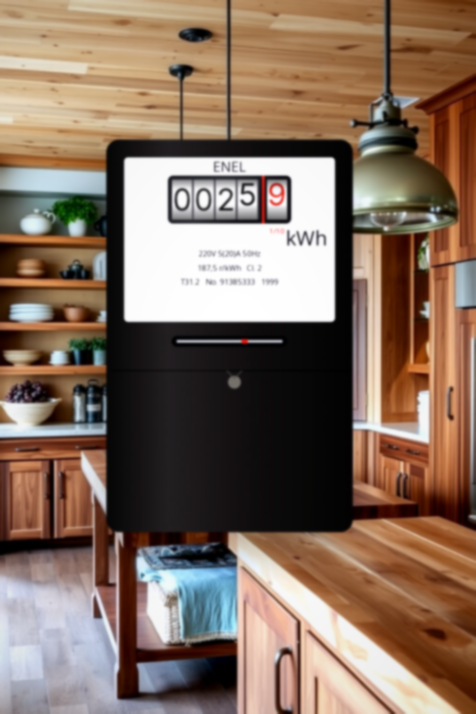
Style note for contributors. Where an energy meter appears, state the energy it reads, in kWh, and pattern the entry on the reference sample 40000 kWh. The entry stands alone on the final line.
25.9 kWh
